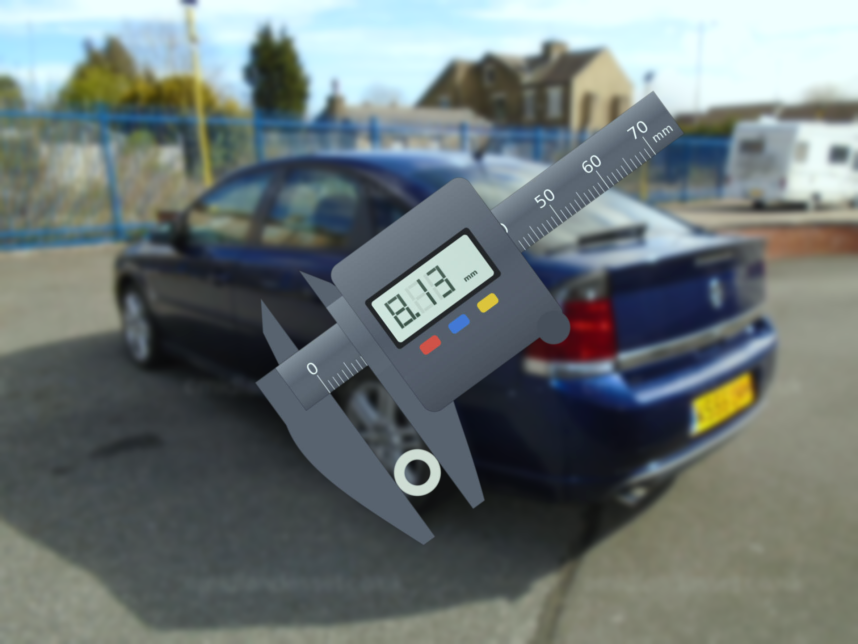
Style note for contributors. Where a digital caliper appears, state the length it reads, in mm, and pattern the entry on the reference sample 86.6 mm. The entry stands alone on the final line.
8.13 mm
